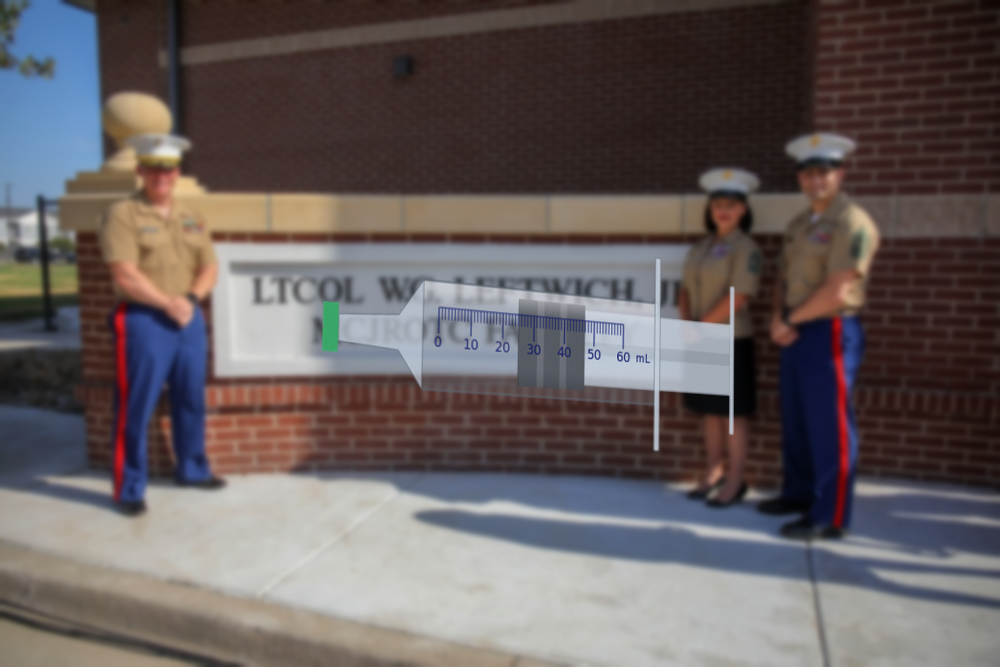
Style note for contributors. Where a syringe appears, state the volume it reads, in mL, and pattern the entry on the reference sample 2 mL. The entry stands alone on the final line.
25 mL
